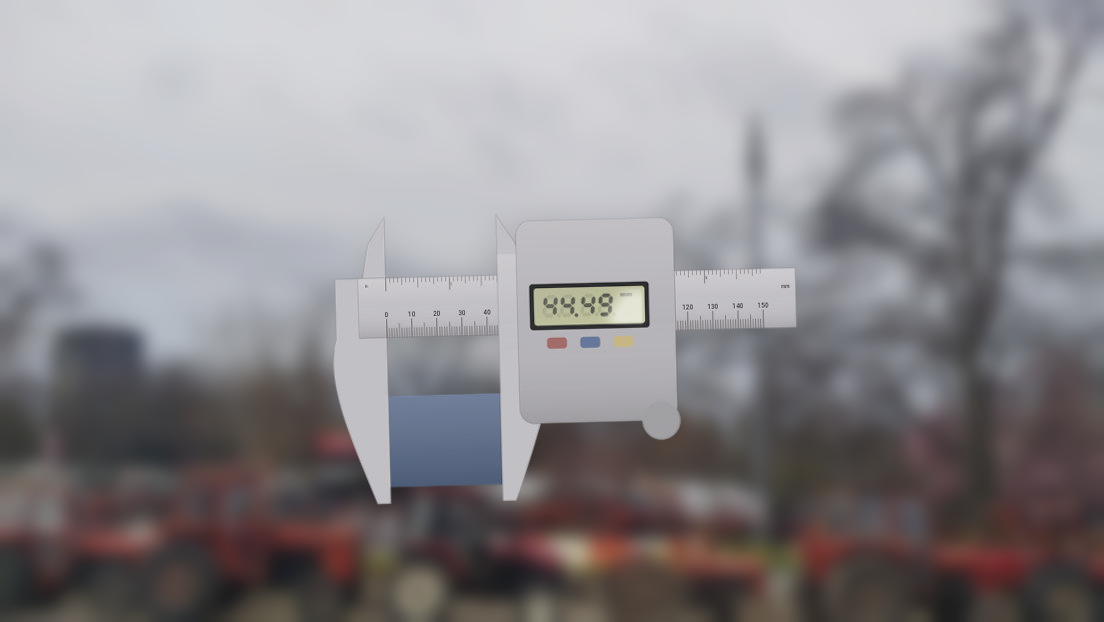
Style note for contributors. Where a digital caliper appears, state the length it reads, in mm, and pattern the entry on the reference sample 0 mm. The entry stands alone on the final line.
44.49 mm
